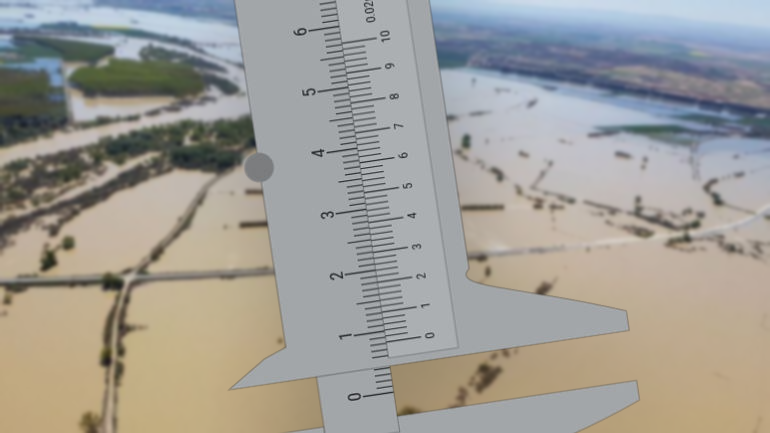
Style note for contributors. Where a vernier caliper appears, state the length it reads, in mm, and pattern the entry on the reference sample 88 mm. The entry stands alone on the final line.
8.2 mm
